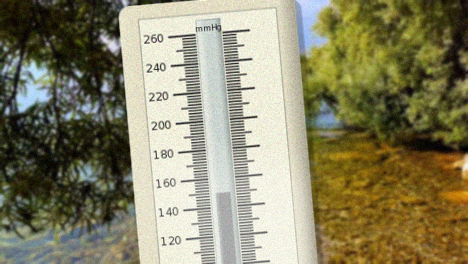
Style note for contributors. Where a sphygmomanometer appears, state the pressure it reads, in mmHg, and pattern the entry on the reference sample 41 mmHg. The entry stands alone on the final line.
150 mmHg
